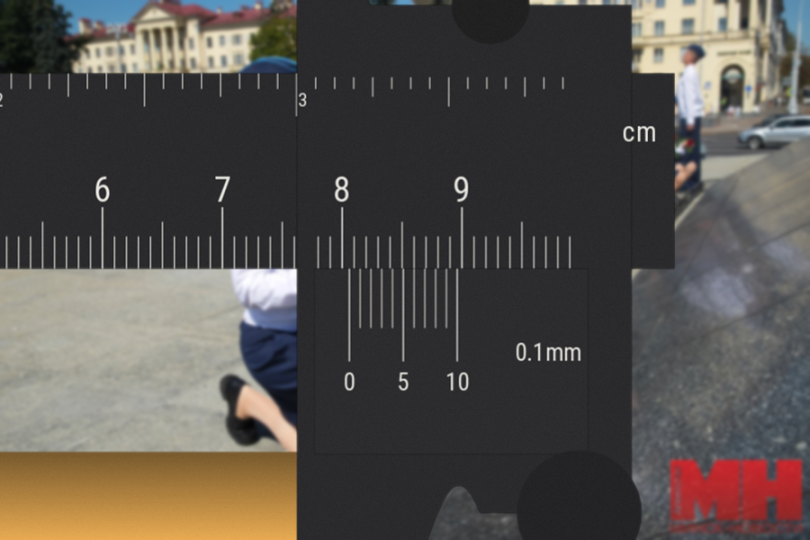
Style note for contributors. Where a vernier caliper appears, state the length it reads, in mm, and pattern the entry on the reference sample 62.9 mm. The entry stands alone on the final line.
80.6 mm
